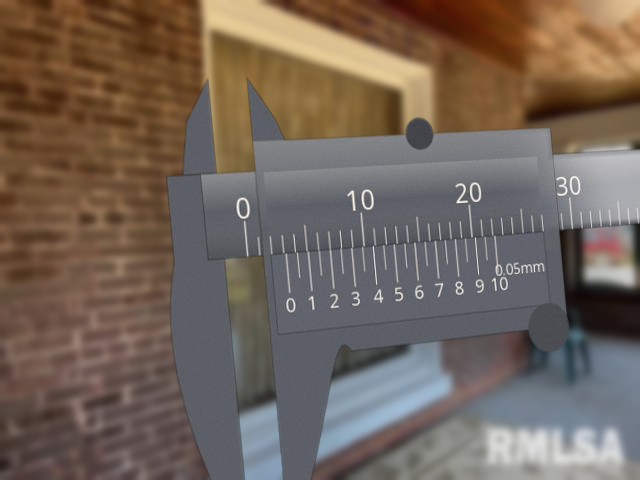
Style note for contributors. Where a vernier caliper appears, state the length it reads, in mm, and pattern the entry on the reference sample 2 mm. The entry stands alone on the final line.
3.2 mm
